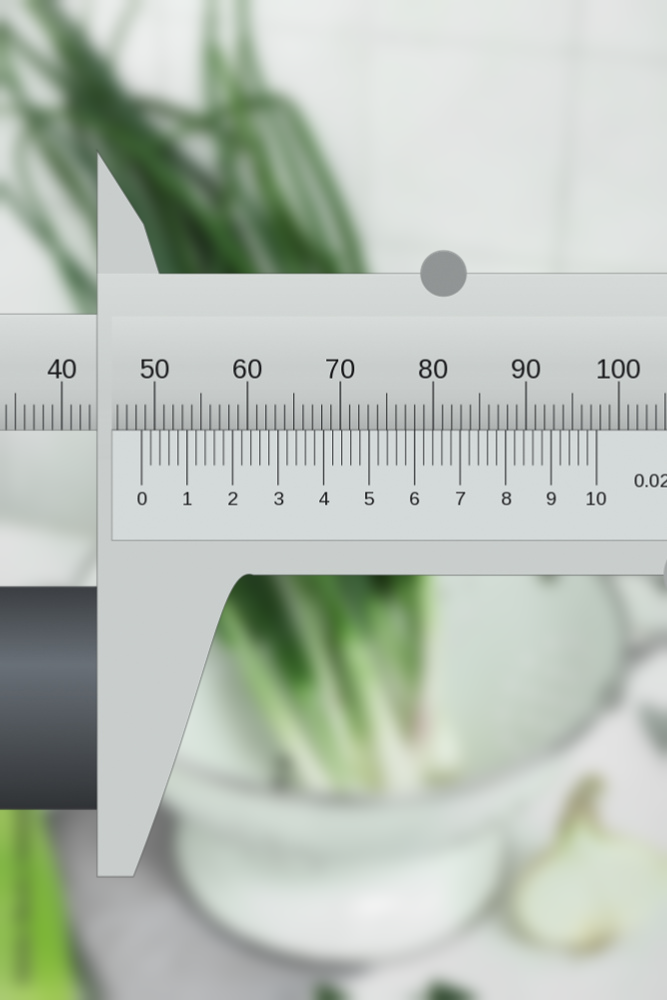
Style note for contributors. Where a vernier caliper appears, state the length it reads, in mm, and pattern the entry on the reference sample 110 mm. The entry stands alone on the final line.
48.6 mm
